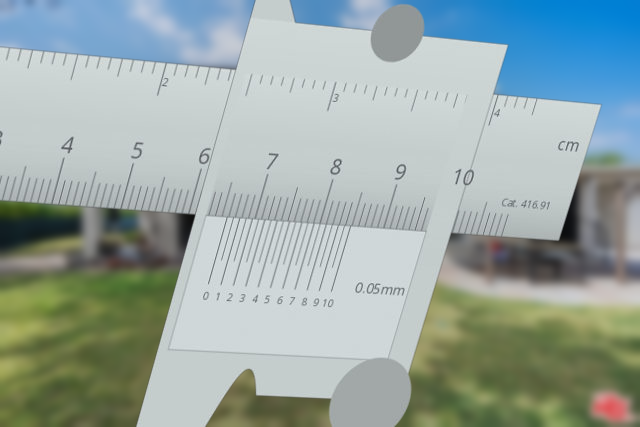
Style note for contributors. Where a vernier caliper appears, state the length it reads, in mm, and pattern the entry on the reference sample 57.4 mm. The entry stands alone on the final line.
65.8 mm
